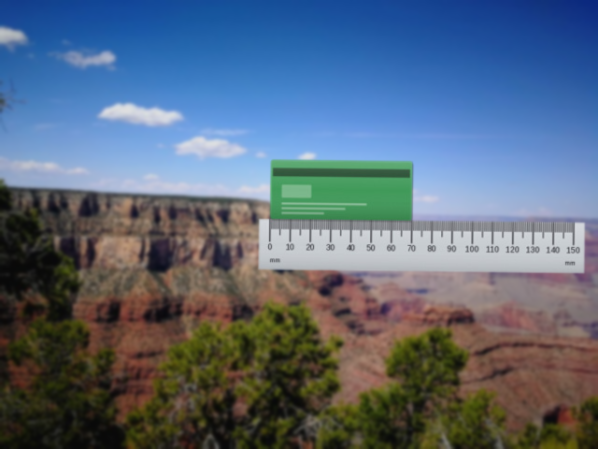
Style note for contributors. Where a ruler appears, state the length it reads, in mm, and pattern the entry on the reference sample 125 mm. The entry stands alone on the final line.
70 mm
